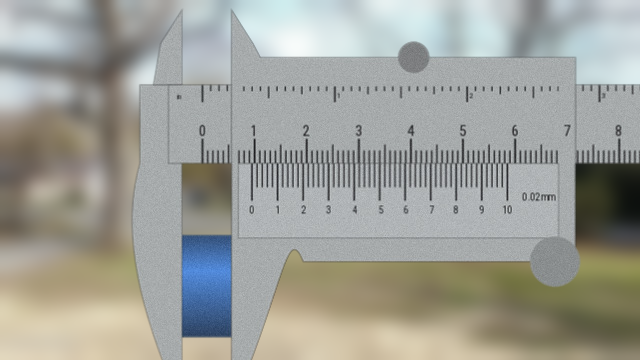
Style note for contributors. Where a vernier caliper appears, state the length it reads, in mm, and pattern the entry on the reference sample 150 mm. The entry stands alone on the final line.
9.5 mm
